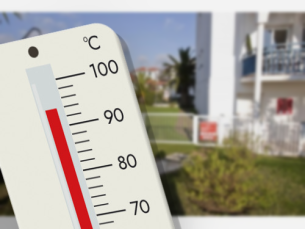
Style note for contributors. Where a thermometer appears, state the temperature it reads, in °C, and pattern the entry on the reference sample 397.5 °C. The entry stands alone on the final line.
94 °C
